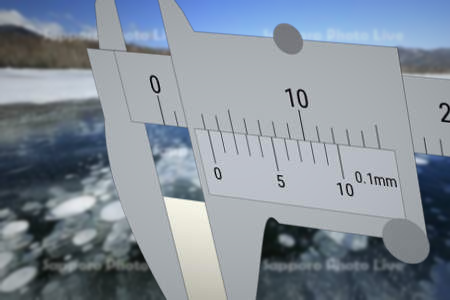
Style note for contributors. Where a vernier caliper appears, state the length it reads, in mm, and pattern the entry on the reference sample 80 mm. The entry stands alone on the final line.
3.2 mm
